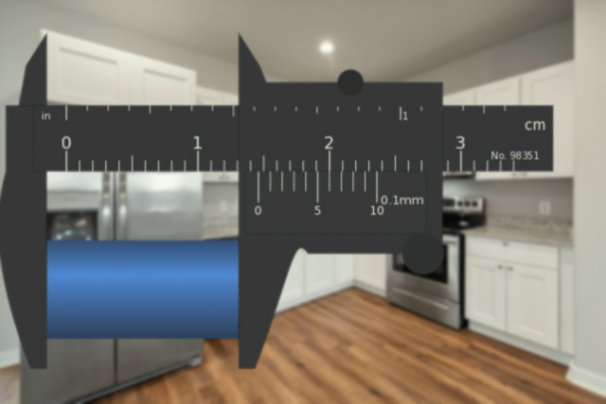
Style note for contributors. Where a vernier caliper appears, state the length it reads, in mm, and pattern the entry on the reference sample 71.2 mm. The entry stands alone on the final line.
14.6 mm
